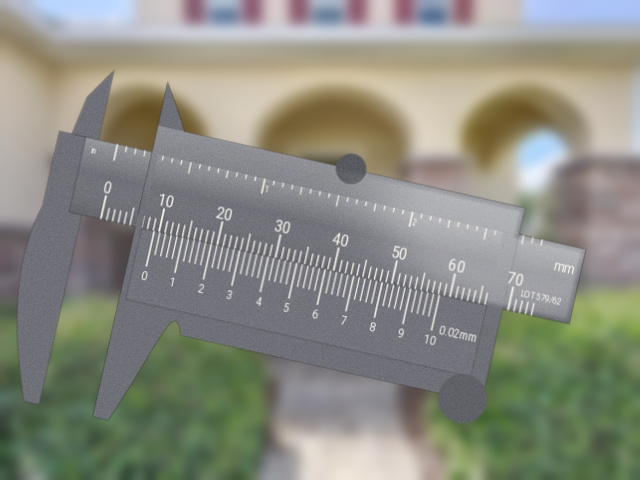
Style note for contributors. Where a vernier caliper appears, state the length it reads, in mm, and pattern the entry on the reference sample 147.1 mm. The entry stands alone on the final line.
9.2 mm
